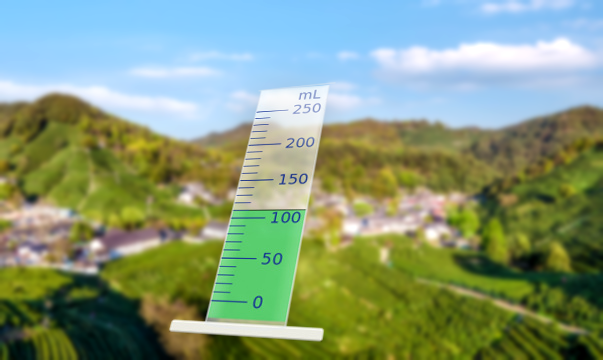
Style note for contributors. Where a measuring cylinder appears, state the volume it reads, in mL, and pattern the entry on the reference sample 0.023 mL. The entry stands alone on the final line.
110 mL
